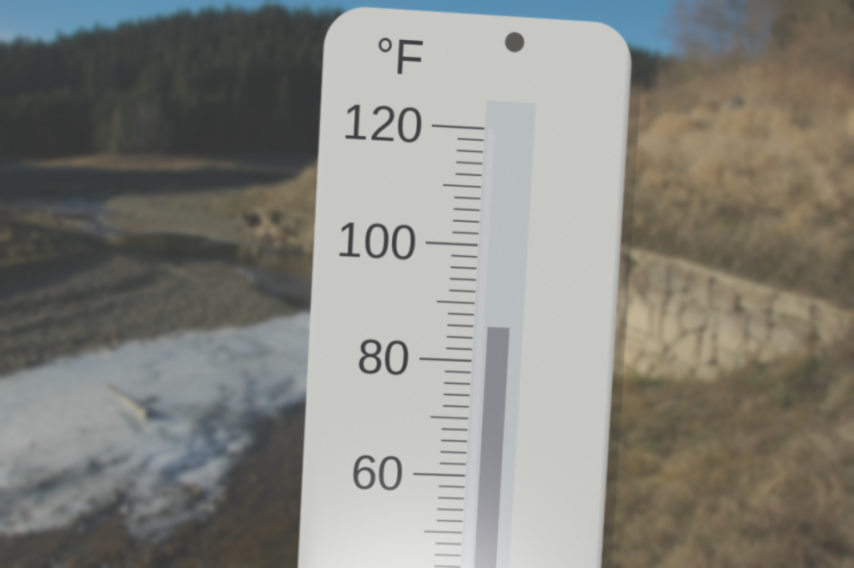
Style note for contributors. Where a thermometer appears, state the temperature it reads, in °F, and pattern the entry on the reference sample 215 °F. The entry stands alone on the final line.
86 °F
